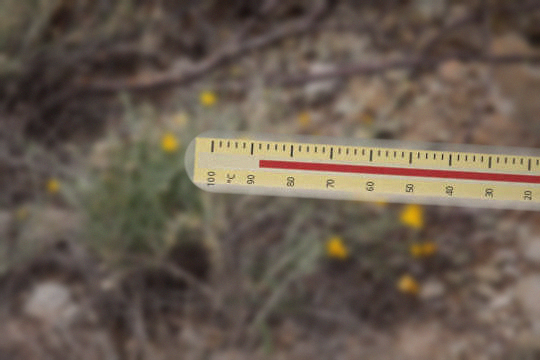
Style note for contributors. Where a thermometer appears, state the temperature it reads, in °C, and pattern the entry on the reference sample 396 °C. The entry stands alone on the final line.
88 °C
